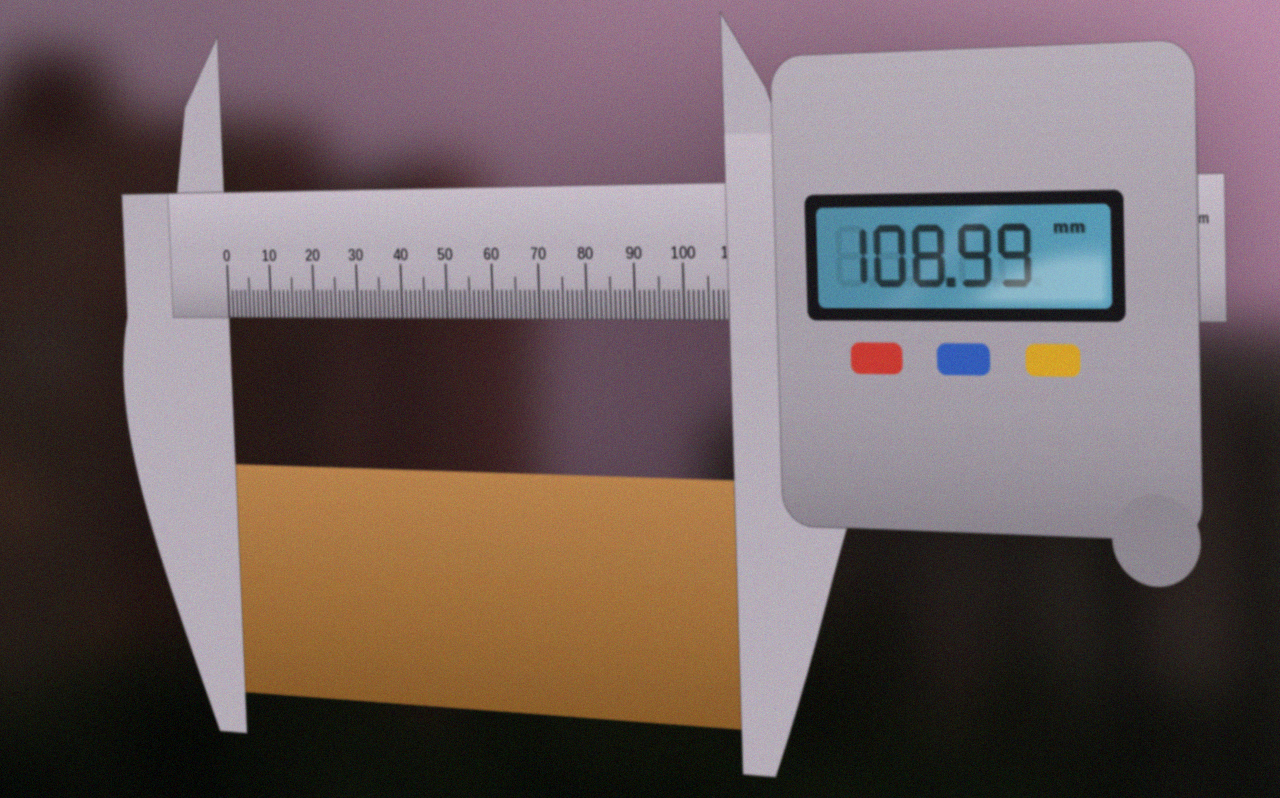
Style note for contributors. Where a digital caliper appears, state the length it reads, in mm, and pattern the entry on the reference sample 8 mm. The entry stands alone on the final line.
108.99 mm
